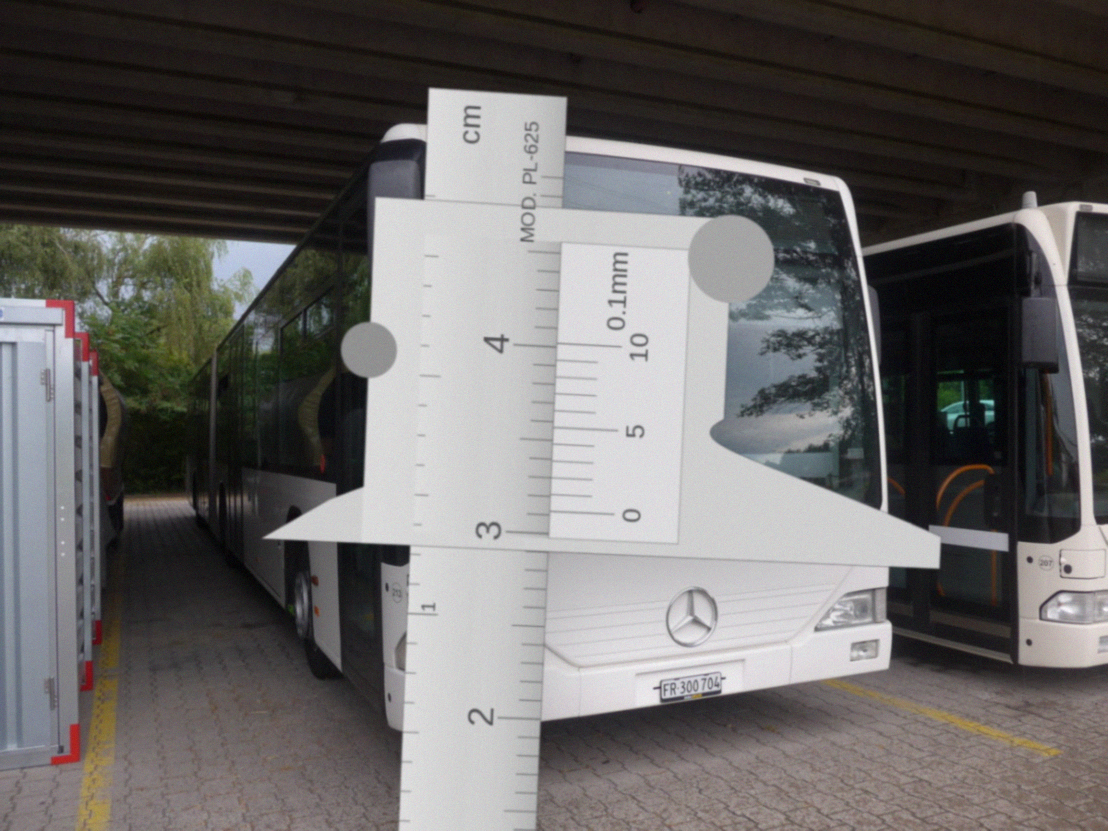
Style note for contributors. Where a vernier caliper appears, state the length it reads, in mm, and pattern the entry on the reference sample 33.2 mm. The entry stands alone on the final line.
31.2 mm
